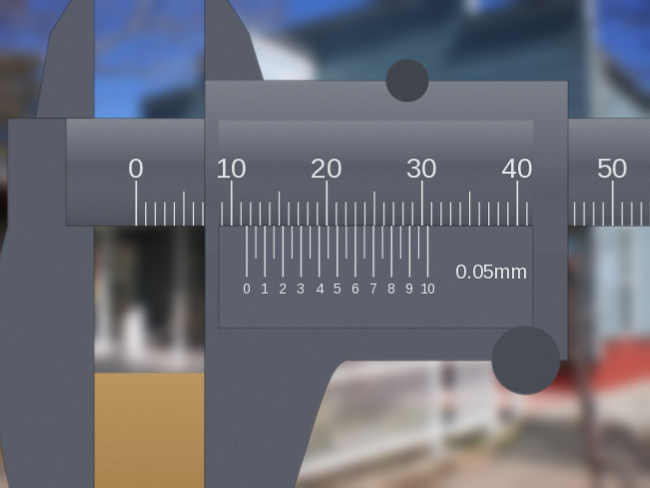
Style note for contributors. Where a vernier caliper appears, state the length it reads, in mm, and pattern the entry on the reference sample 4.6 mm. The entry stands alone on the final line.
11.6 mm
